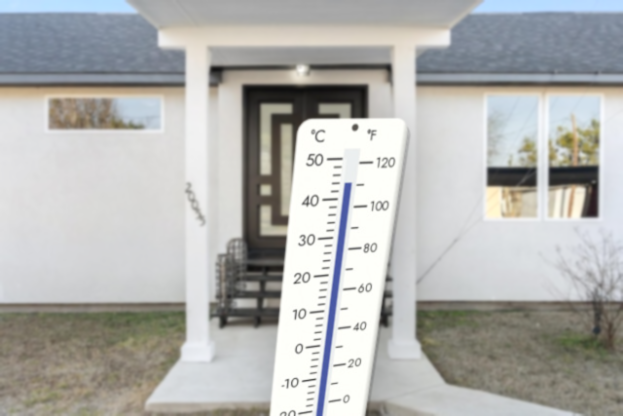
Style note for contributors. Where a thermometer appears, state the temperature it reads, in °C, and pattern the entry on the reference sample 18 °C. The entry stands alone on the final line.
44 °C
